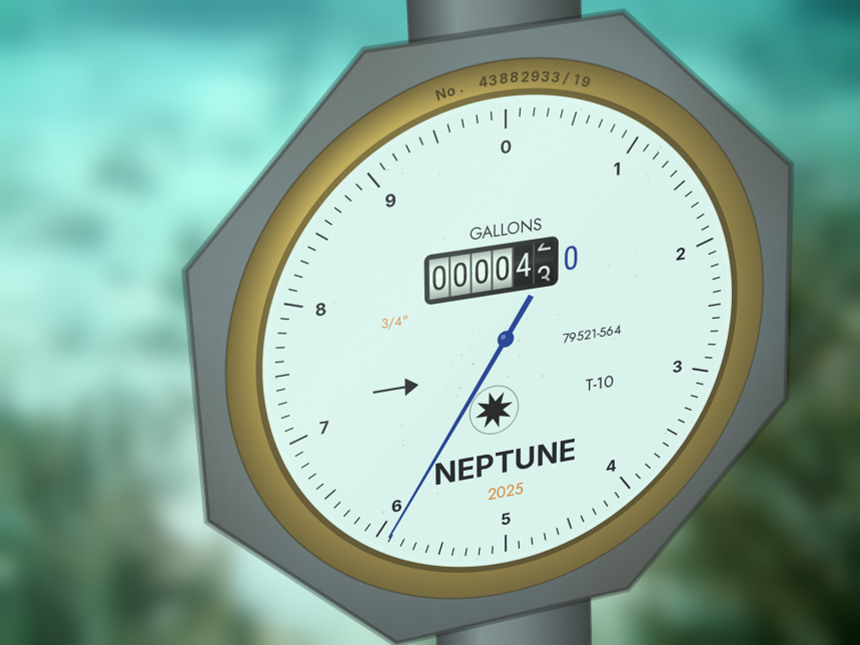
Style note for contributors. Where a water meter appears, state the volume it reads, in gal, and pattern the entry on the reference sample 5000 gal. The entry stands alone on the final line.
425.9 gal
